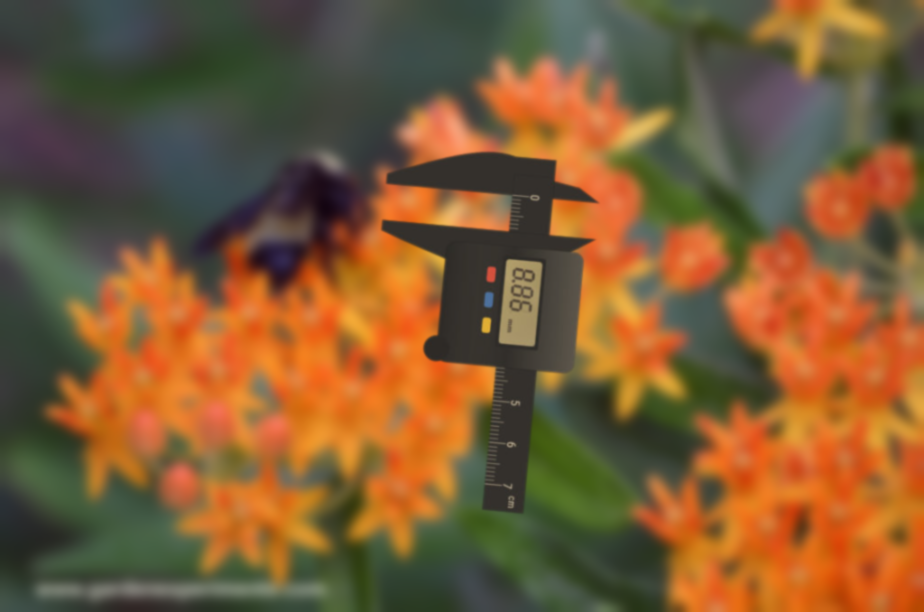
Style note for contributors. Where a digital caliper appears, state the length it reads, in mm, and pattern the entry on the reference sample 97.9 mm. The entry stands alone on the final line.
8.86 mm
